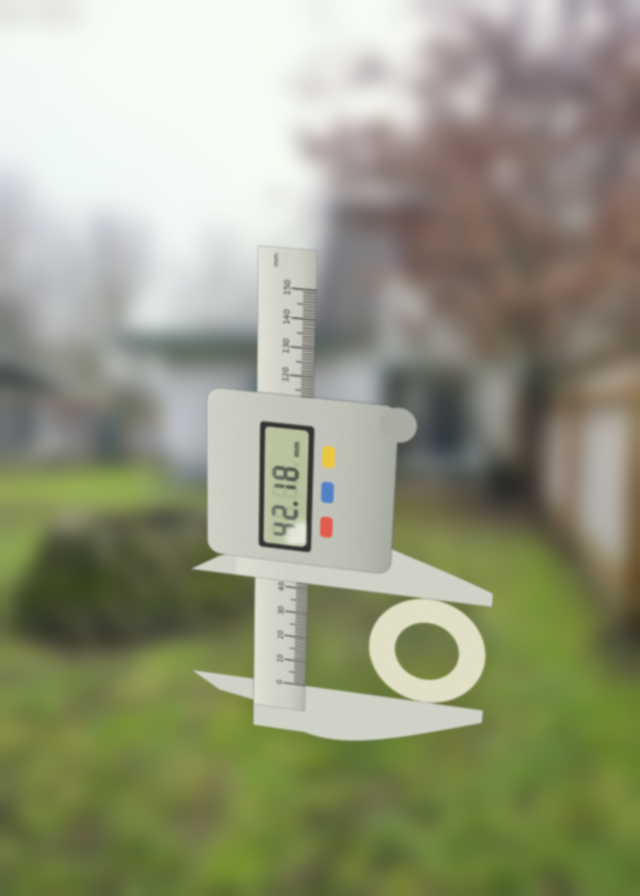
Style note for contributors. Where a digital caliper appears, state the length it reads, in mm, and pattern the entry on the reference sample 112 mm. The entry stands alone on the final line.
42.18 mm
